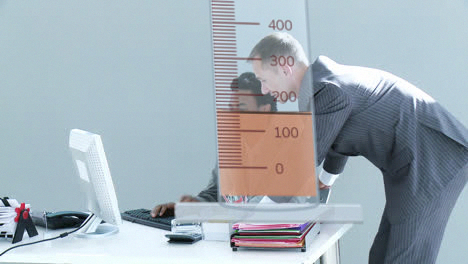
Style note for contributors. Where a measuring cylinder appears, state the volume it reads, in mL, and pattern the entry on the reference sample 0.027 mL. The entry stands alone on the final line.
150 mL
